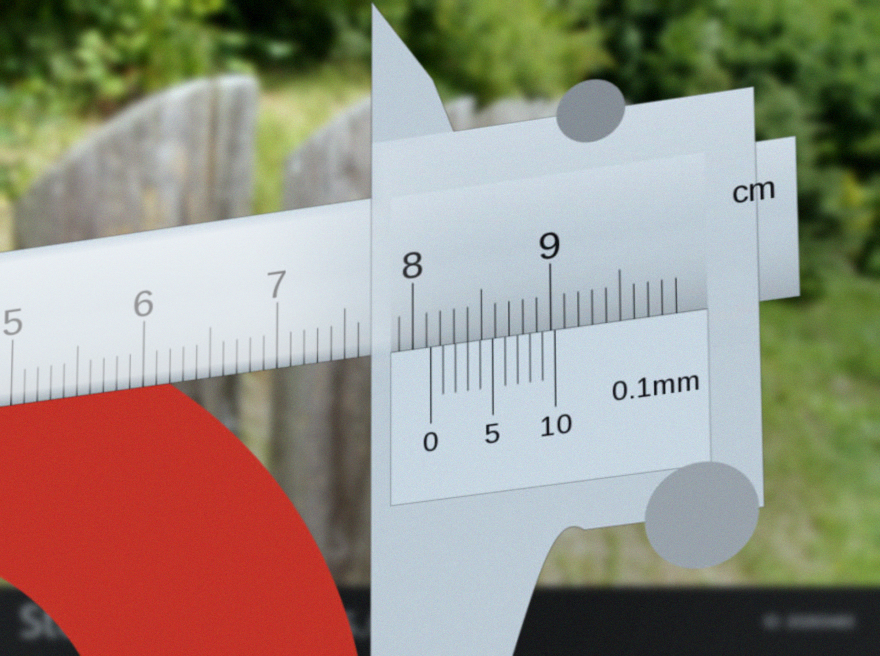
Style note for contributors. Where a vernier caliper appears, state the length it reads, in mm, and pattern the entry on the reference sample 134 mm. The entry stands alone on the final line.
81.3 mm
